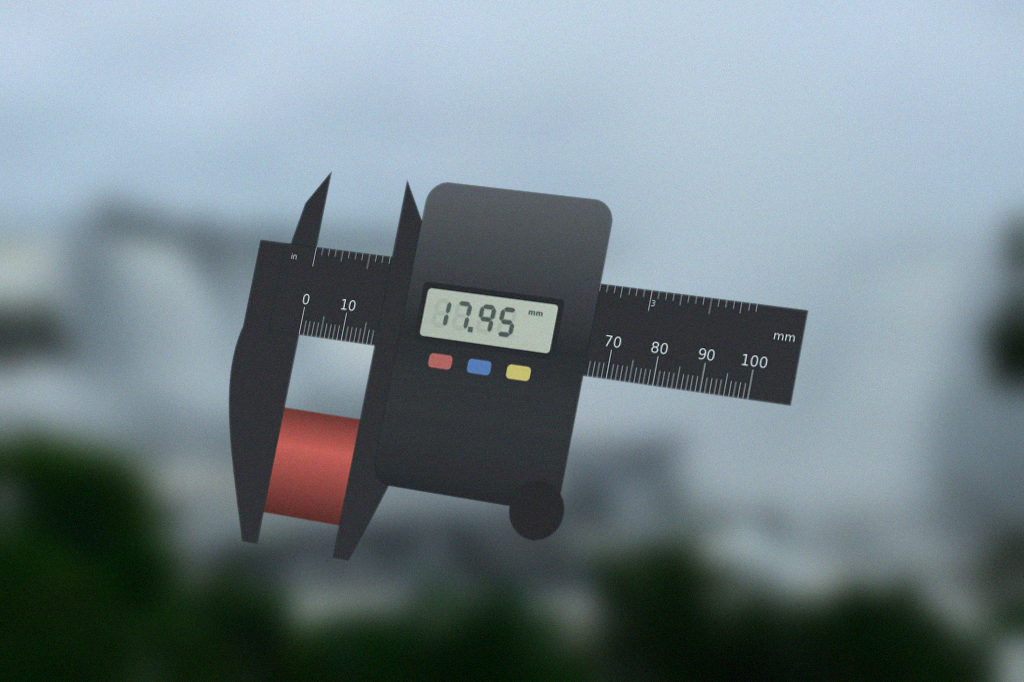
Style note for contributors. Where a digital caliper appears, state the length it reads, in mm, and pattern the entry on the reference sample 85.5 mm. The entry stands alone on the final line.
17.95 mm
